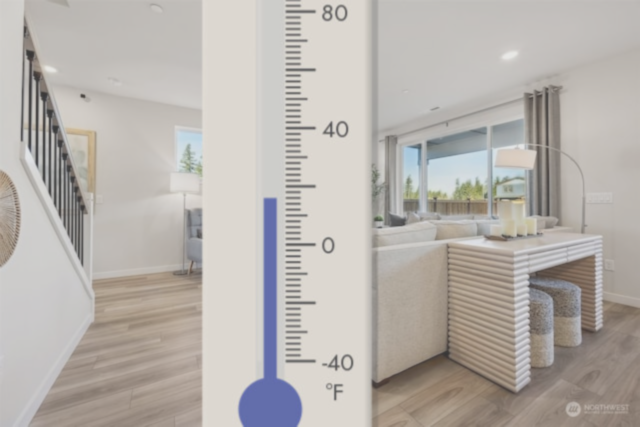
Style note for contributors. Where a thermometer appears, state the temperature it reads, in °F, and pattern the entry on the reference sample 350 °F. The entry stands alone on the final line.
16 °F
